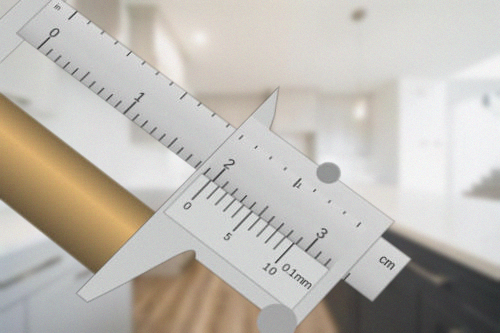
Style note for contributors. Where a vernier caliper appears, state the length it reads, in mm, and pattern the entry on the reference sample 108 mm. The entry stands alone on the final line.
19.8 mm
